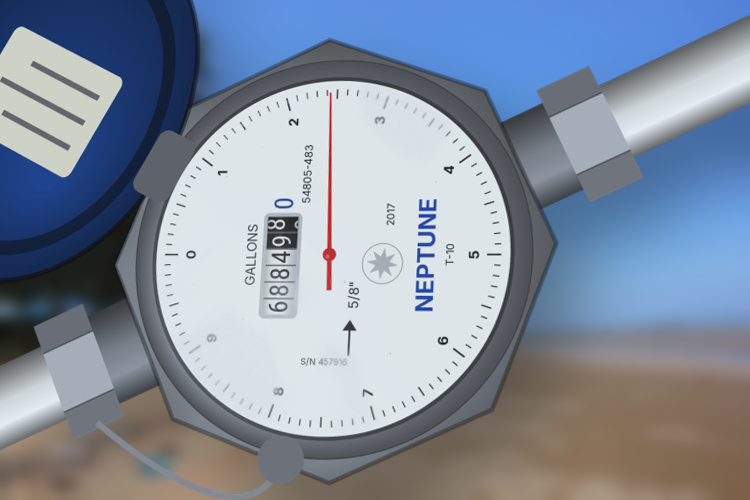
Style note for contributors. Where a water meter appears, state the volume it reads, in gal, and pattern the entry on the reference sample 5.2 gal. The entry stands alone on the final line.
6884982.4 gal
